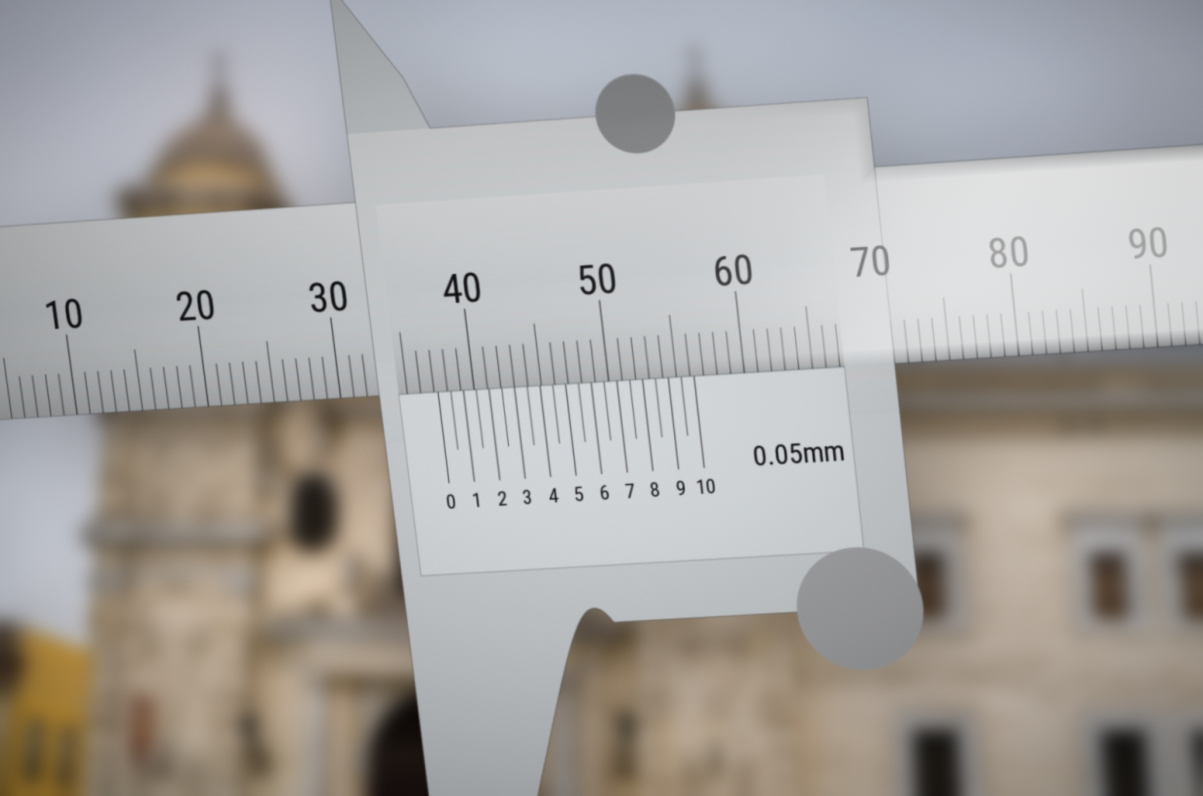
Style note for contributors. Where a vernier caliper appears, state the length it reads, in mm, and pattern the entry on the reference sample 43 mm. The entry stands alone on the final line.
37.3 mm
